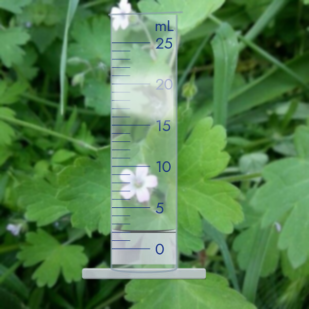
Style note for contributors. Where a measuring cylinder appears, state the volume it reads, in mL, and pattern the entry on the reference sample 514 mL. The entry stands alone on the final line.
2 mL
